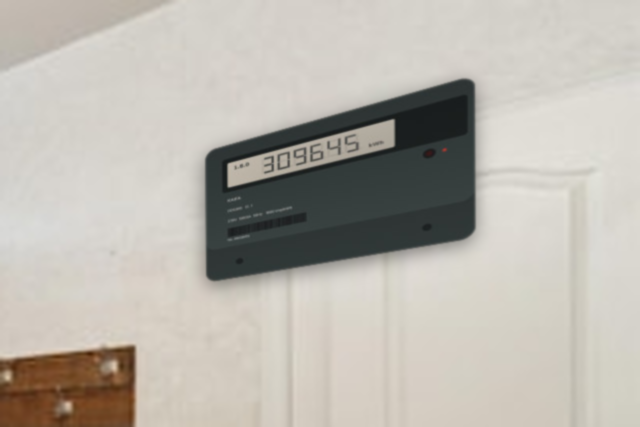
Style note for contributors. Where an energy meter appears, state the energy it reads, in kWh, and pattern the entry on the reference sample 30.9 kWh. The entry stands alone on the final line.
309645 kWh
